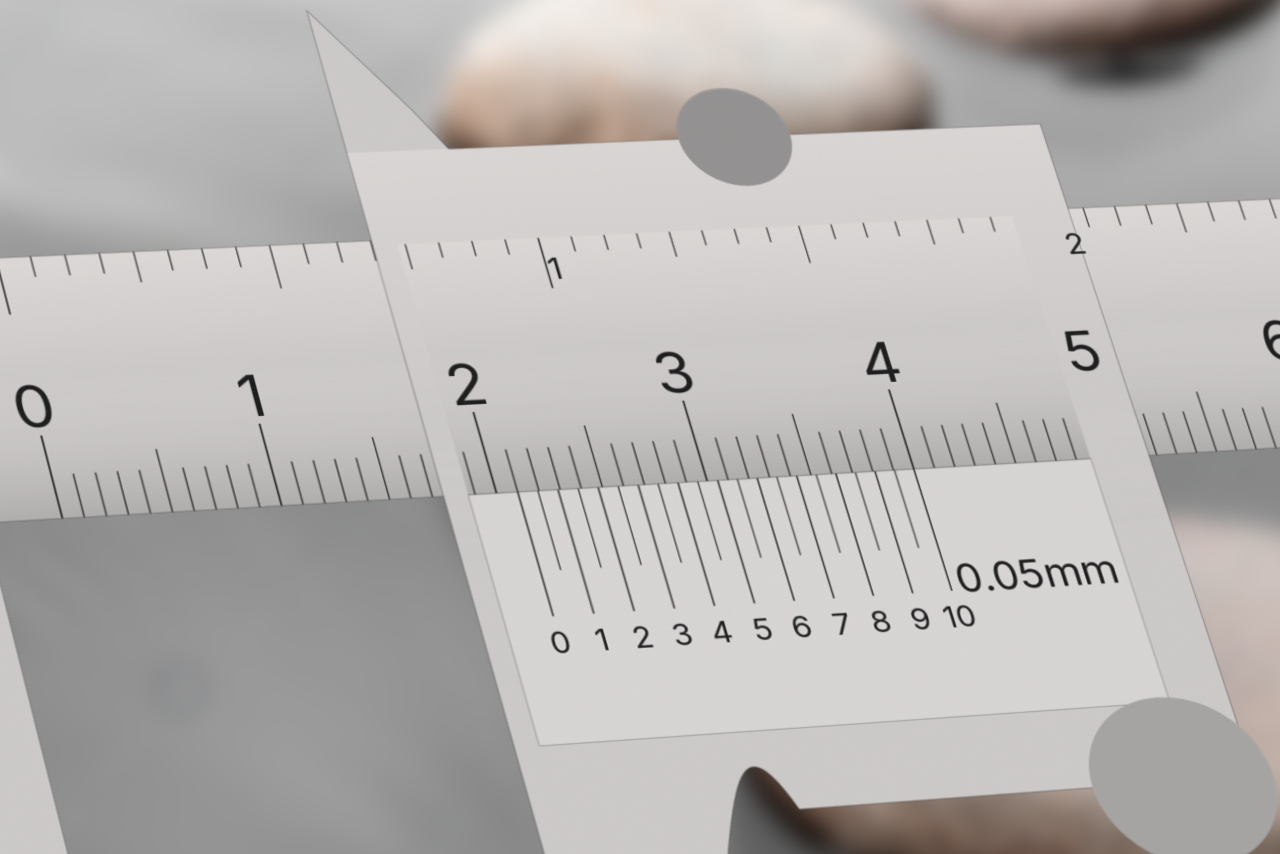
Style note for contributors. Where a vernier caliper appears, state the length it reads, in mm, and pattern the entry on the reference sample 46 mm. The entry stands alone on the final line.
21.0 mm
